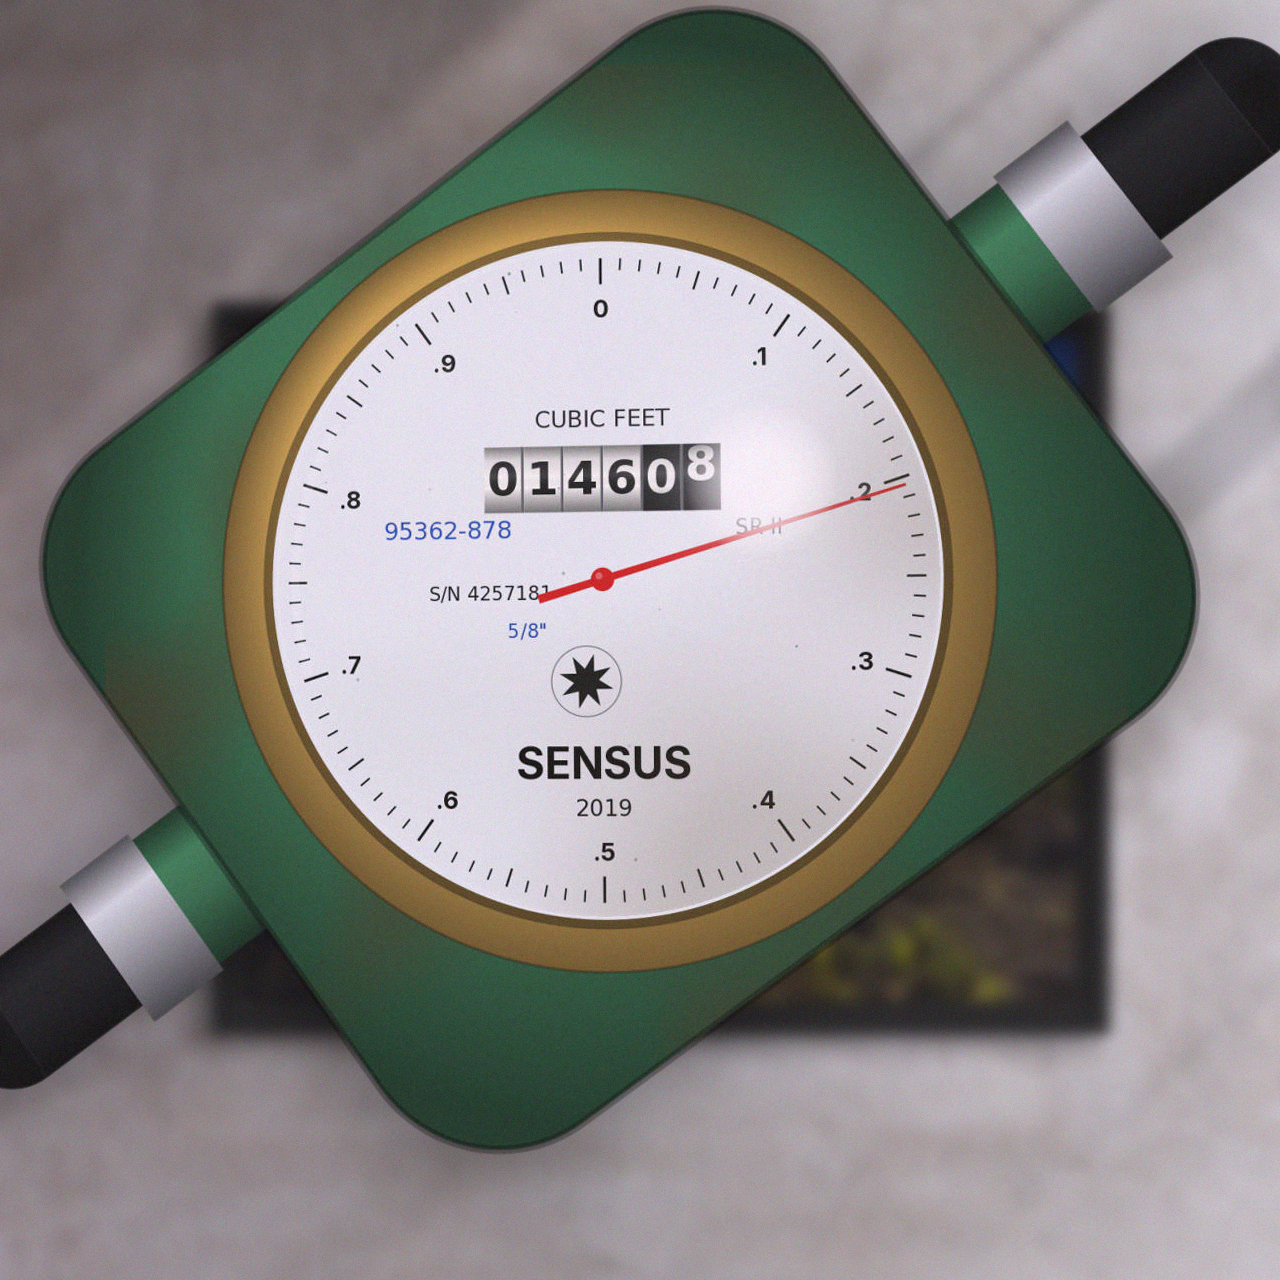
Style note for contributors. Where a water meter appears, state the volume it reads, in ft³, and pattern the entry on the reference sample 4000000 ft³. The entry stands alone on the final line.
14608.20 ft³
